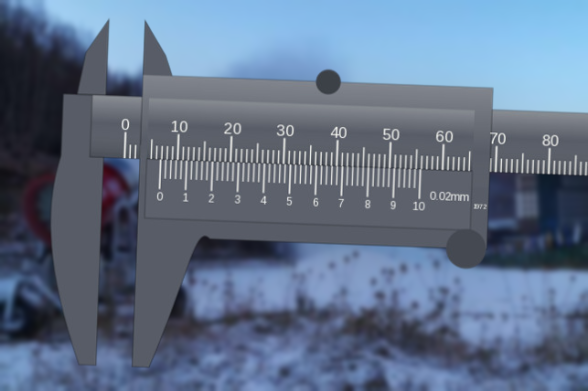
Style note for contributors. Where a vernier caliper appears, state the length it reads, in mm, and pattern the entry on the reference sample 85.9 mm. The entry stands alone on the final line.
6.8 mm
